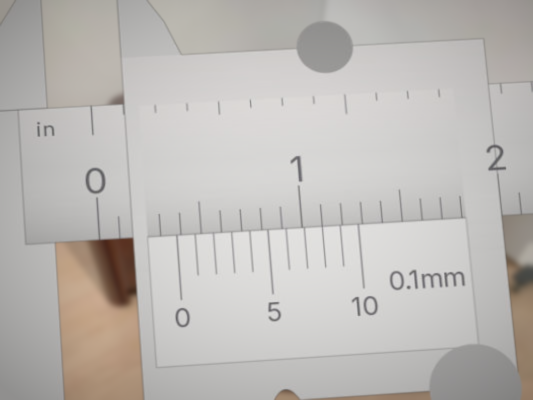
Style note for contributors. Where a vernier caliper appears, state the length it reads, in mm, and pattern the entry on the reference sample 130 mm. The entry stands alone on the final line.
3.8 mm
